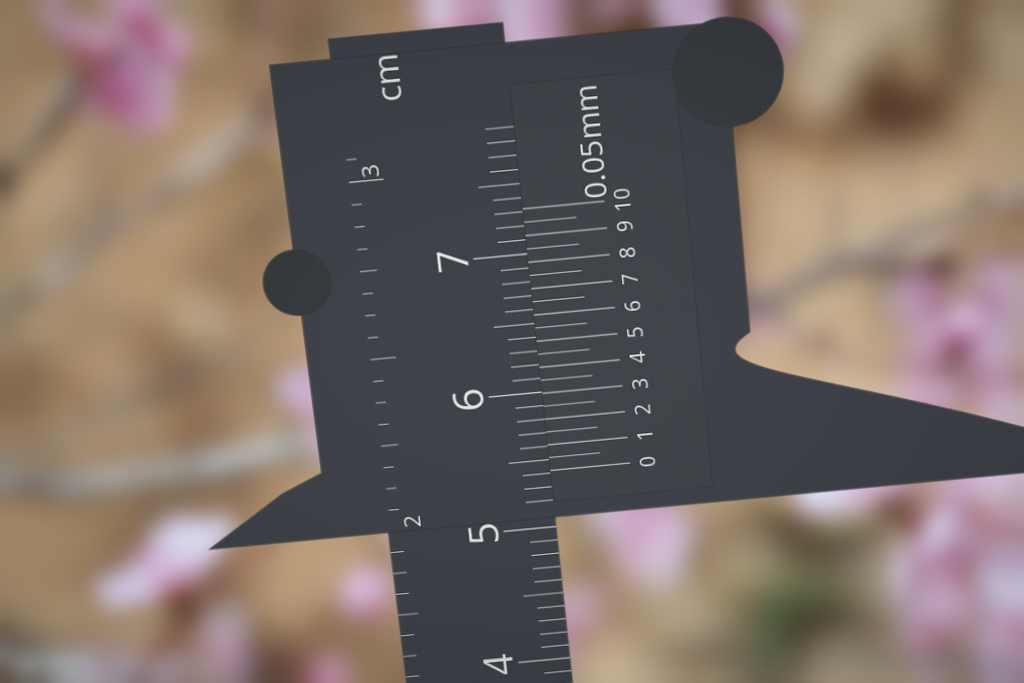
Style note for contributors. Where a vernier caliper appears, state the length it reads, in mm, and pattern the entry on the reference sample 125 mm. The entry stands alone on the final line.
54.2 mm
